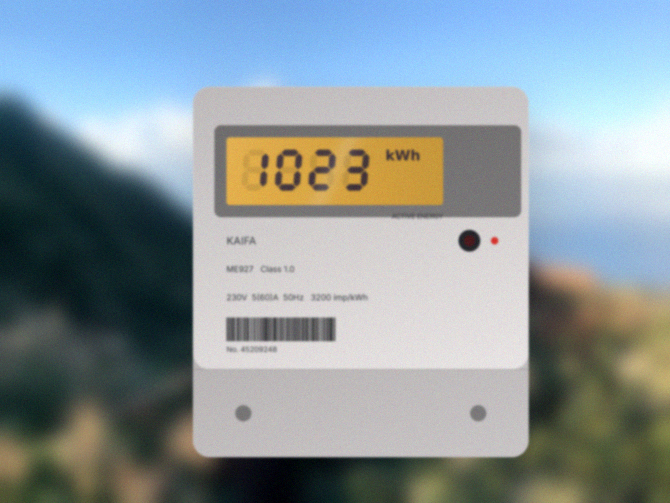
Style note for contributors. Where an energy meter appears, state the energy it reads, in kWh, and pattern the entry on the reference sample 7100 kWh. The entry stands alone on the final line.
1023 kWh
